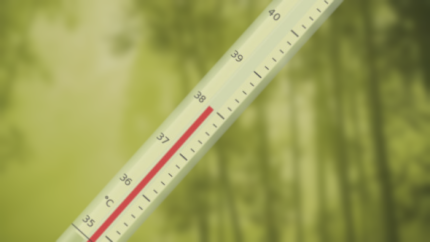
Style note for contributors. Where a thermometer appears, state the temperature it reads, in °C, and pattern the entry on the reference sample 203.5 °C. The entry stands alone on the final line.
38 °C
